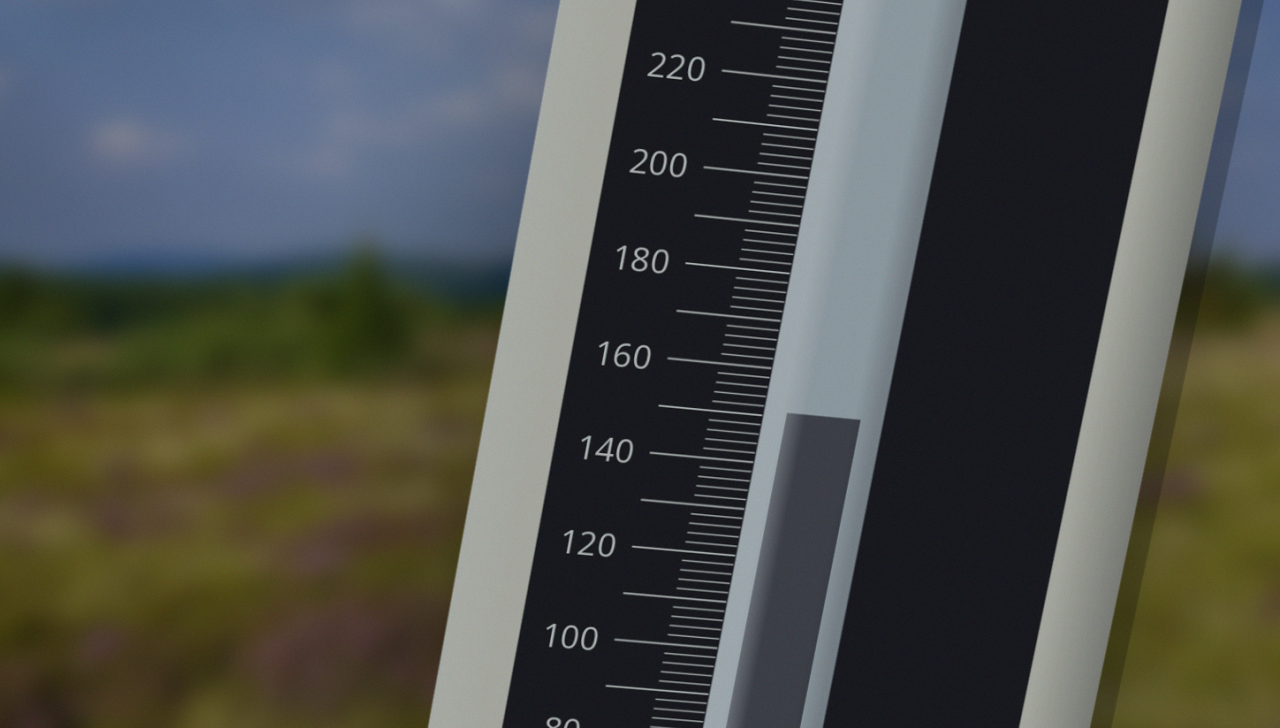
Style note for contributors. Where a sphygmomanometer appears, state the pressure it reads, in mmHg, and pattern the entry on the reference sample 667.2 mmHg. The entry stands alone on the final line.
151 mmHg
